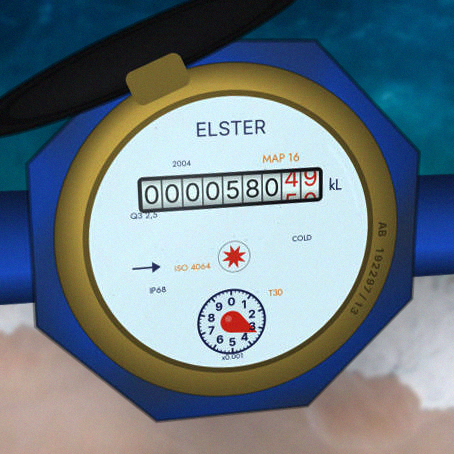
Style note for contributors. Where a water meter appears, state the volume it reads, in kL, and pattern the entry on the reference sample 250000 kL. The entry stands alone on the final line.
580.493 kL
